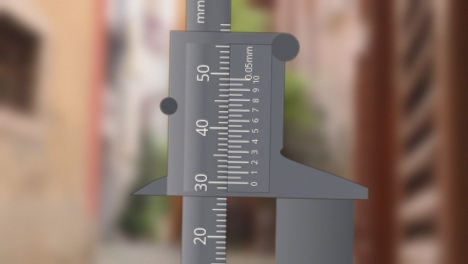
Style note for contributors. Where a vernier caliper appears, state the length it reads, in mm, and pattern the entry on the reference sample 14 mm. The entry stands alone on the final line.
30.0 mm
